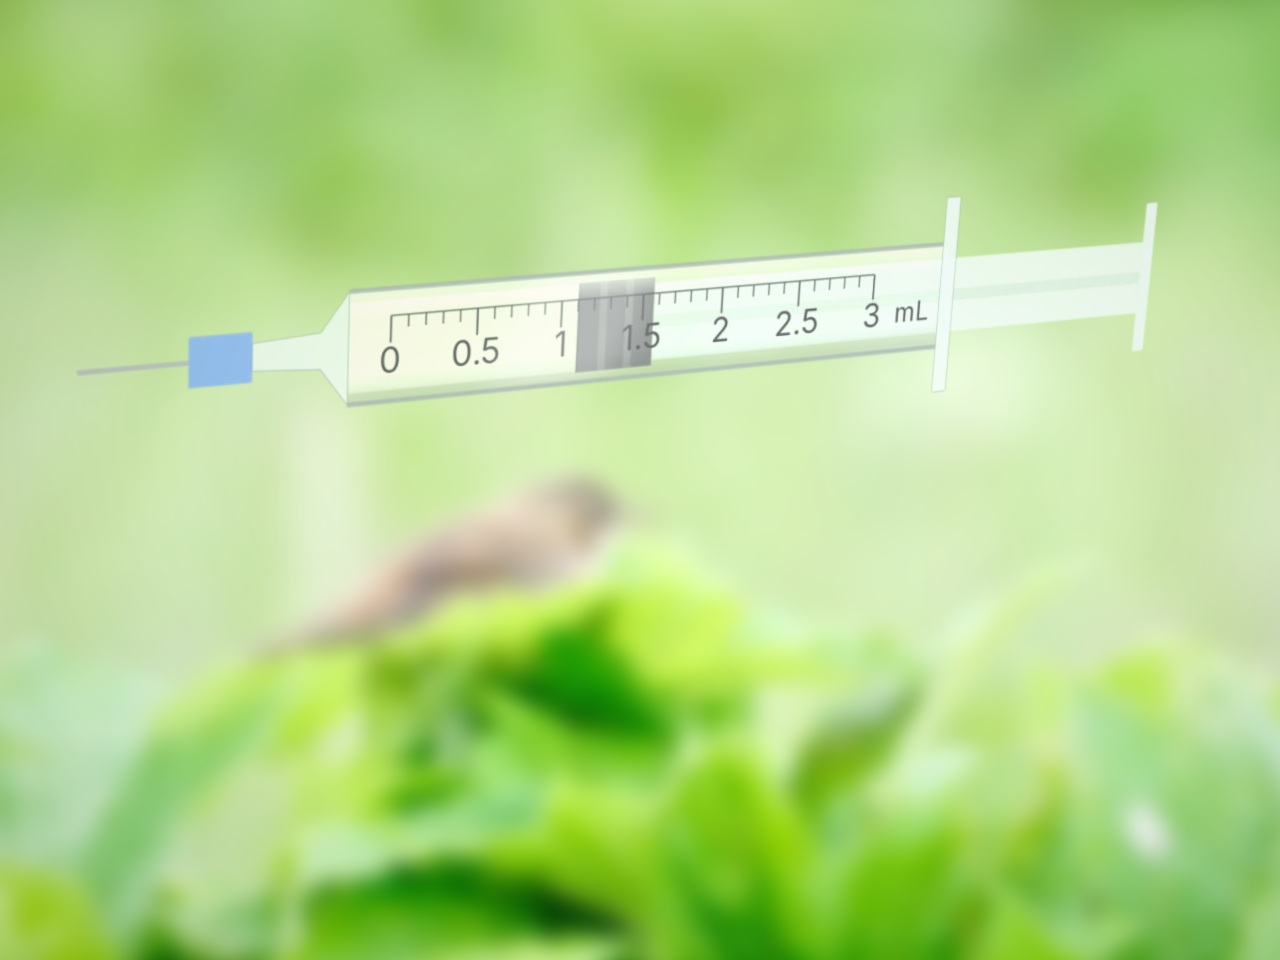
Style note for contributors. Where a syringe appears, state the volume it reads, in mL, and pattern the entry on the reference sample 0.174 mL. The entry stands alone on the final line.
1.1 mL
